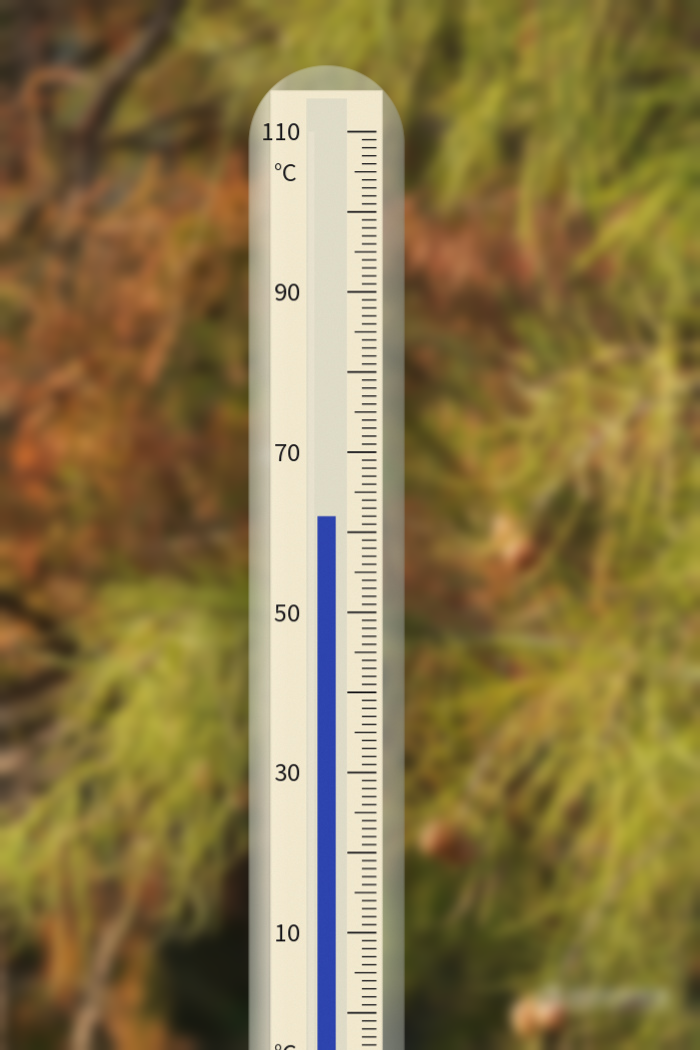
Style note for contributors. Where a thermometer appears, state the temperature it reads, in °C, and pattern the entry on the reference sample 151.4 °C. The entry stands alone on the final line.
62 °C
